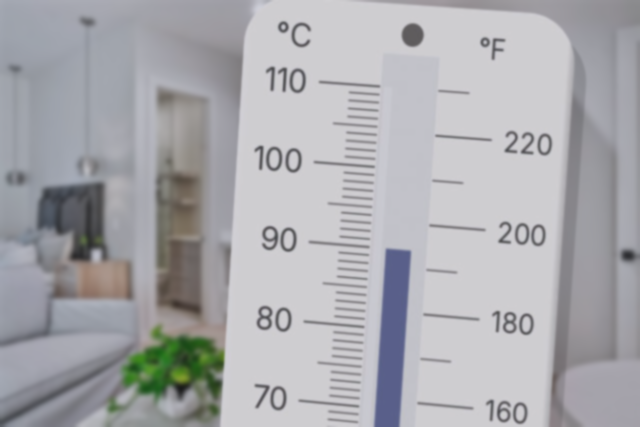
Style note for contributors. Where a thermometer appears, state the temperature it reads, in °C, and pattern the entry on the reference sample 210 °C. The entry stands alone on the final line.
90 °C
